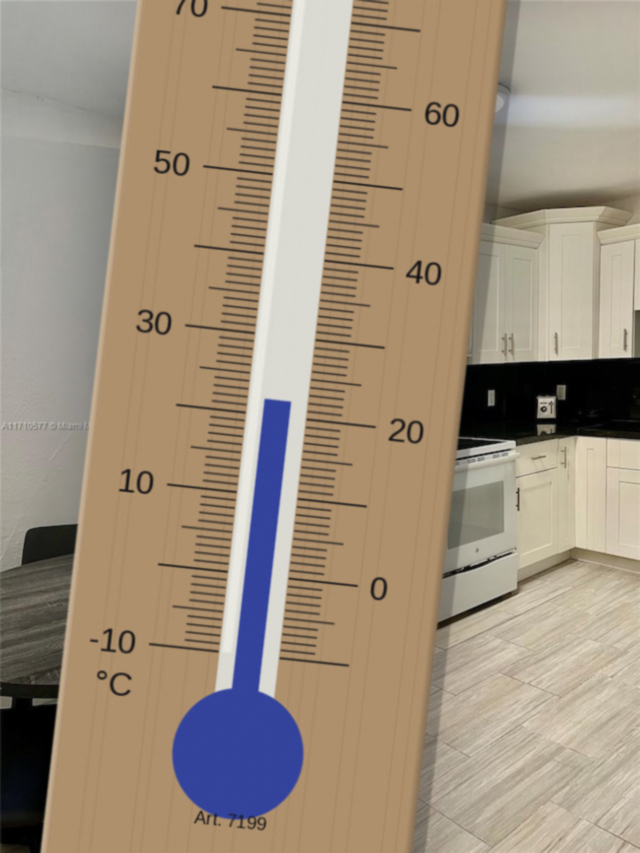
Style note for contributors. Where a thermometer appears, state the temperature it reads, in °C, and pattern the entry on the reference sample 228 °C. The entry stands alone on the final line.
22 °C
